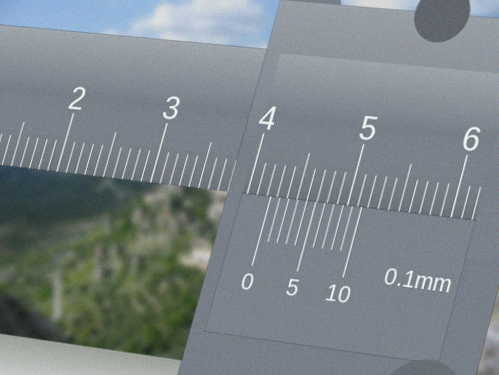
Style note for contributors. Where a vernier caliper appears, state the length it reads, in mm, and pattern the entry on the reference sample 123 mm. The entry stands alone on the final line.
42.4 mm
